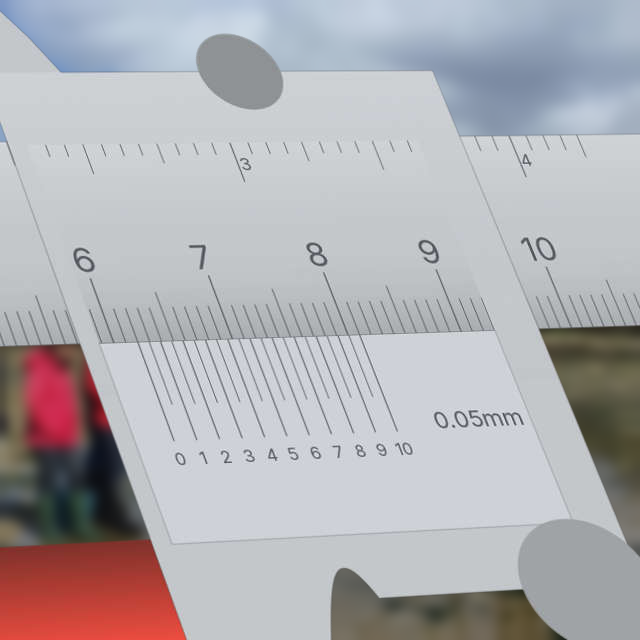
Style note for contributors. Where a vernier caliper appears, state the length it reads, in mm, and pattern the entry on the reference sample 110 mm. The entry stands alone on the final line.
62.0 mm
